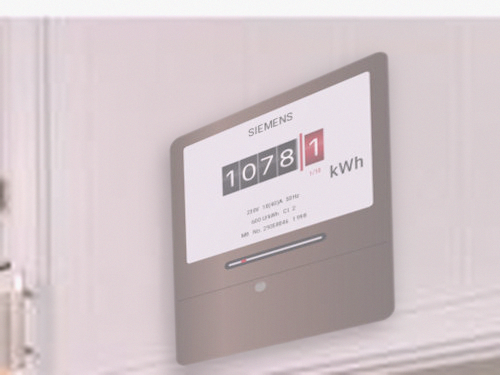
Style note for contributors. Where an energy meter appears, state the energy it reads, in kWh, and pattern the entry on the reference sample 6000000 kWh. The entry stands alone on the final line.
1078.1 kWh
